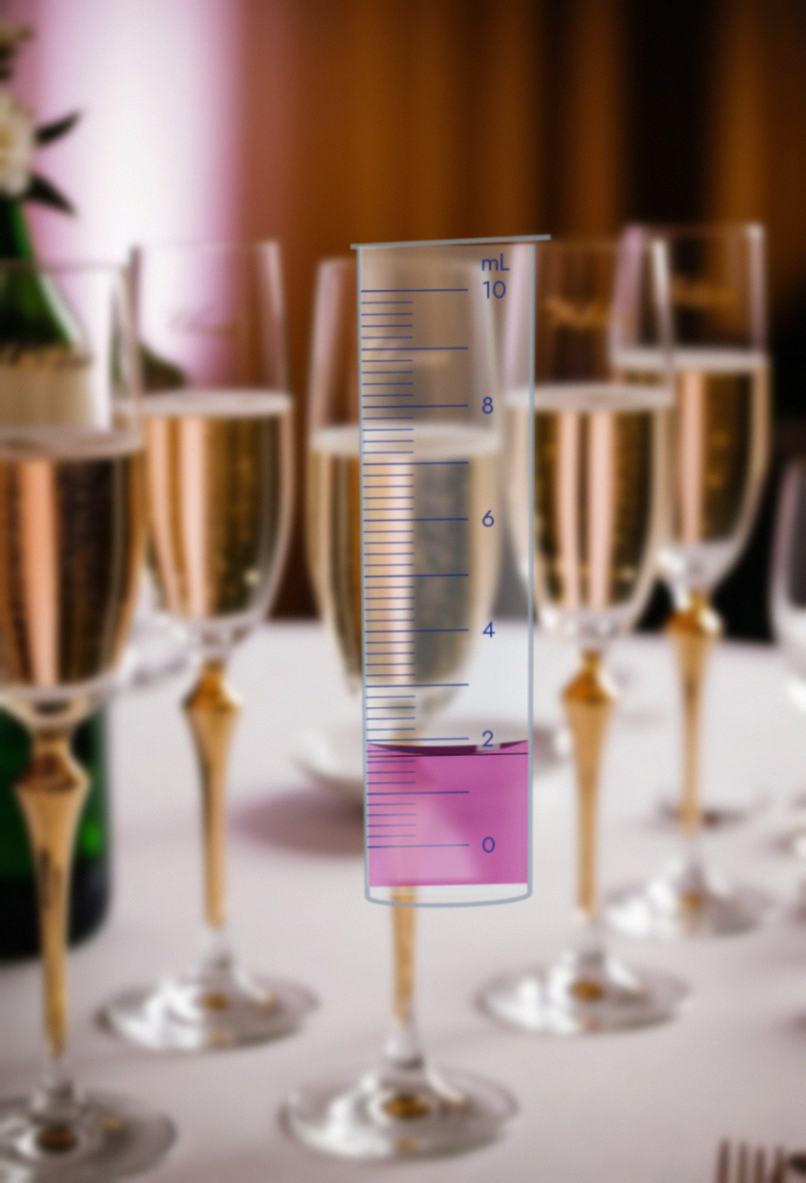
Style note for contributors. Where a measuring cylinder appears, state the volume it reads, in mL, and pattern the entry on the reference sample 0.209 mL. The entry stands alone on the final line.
1.7 mL
